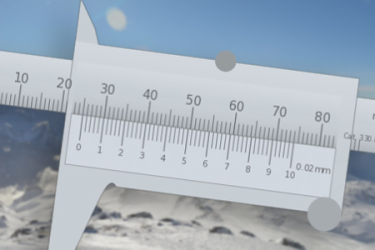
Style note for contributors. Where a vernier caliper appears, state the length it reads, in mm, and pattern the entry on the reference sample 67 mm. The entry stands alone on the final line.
25.0 mm
